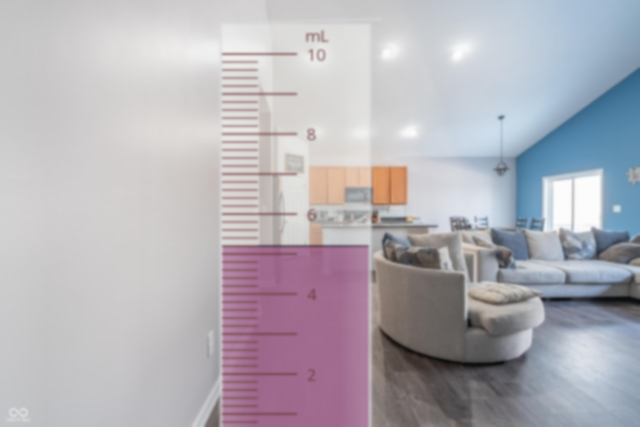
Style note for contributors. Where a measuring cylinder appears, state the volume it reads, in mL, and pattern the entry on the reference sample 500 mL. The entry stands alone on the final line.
5.2 mL
